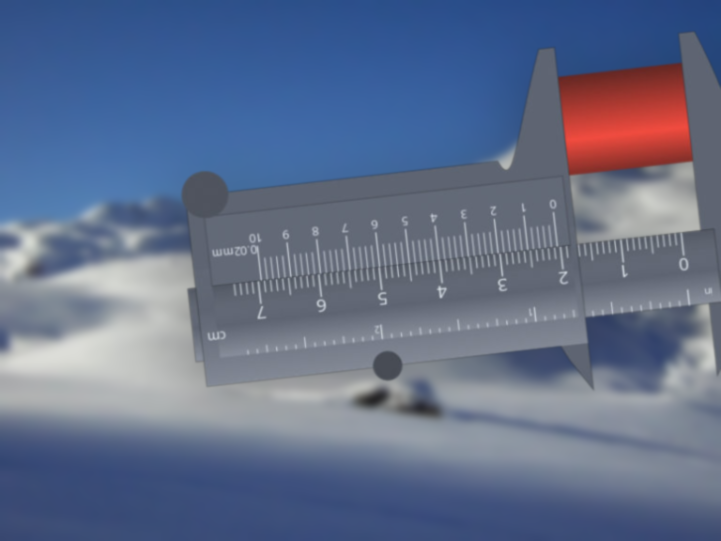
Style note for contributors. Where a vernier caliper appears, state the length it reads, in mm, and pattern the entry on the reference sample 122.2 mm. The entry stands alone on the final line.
20.5 mm
